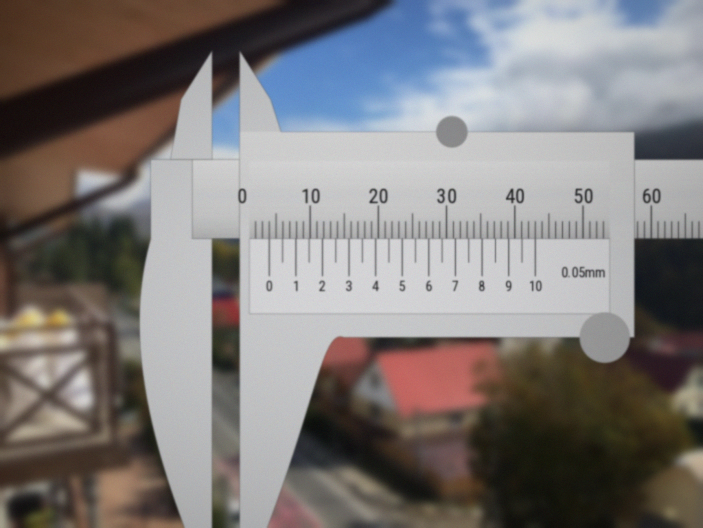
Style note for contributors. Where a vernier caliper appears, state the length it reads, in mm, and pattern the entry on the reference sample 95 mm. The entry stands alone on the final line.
4.0 mm
